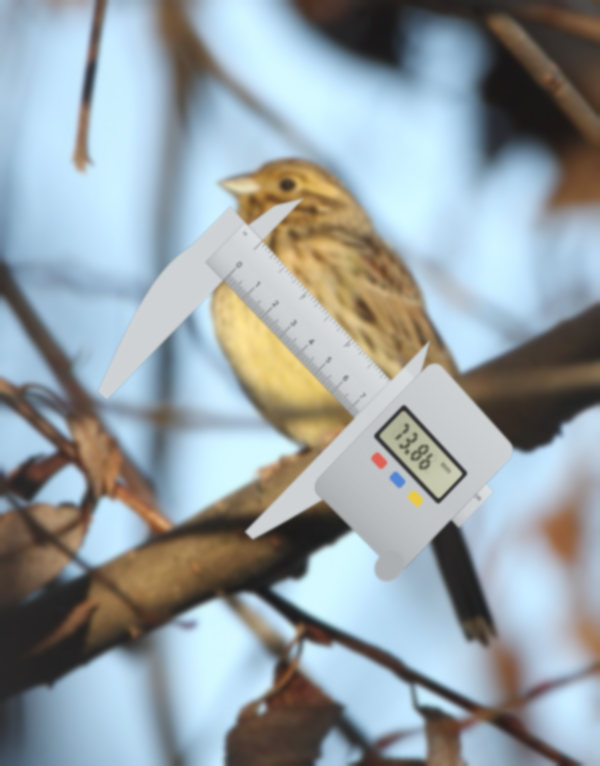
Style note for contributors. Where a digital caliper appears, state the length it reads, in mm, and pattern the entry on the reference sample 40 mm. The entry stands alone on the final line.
73.86 mm
